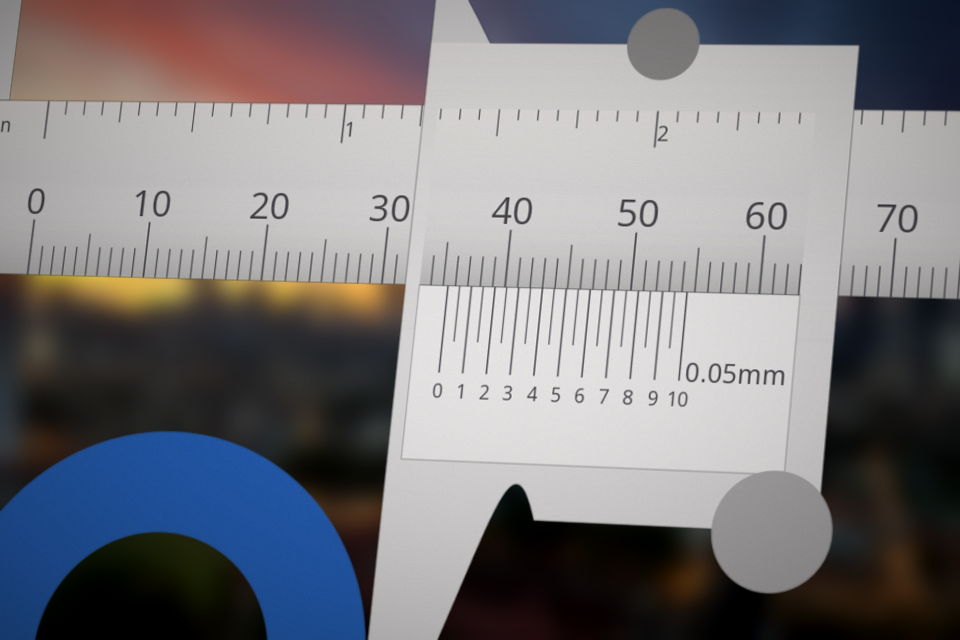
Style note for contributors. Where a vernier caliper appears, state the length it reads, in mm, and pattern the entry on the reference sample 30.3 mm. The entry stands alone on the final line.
35.4 mm
